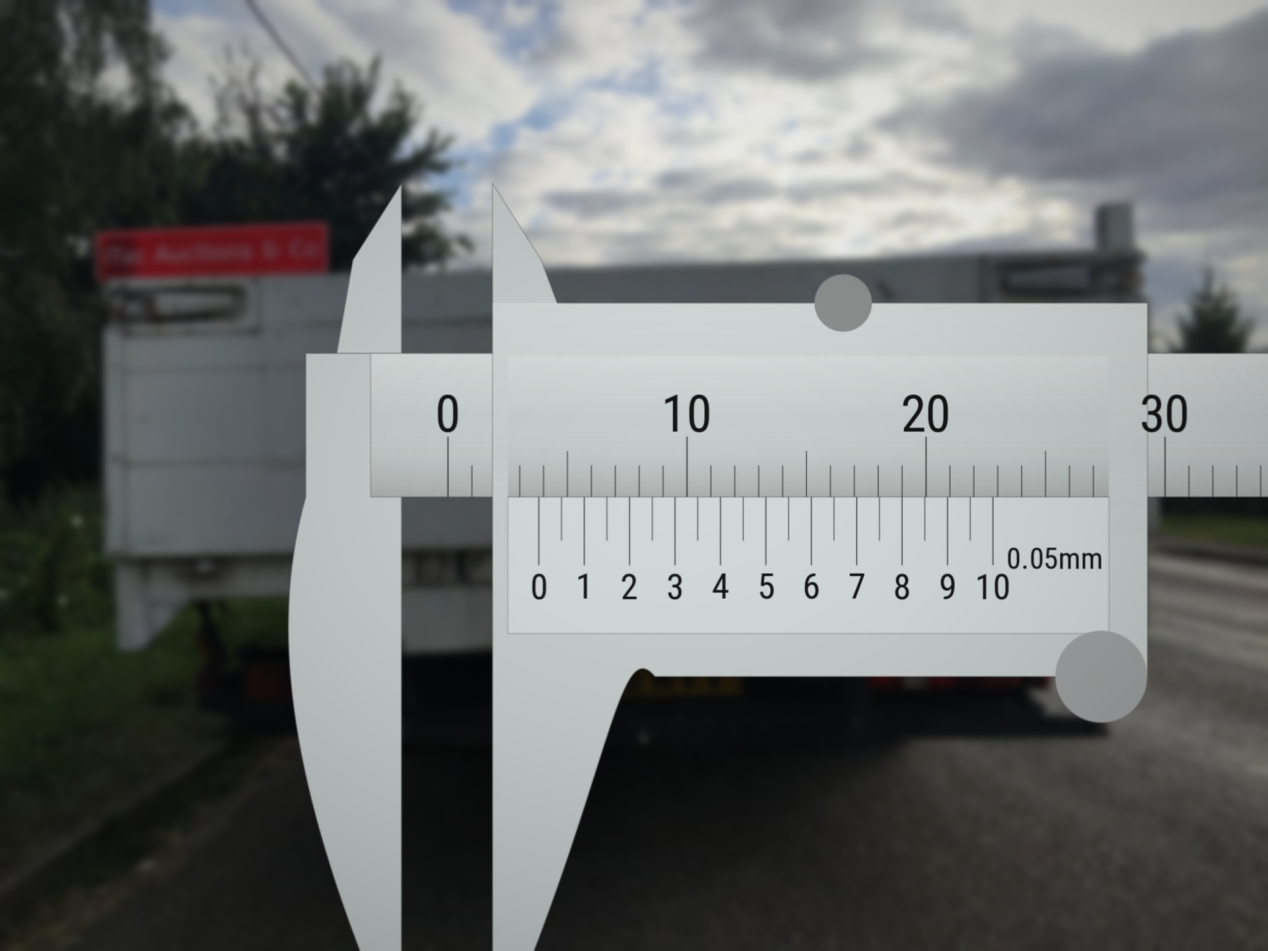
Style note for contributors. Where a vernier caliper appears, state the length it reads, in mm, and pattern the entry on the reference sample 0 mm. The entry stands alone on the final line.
3.80 mm
